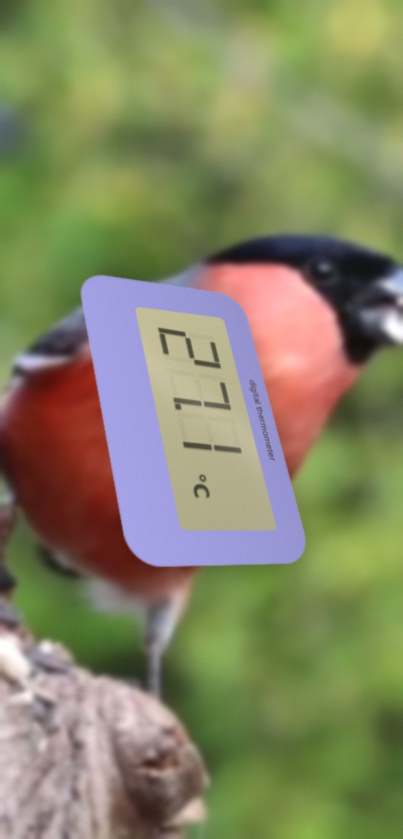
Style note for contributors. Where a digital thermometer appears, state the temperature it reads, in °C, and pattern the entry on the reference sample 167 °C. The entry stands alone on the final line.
27.1 °C
